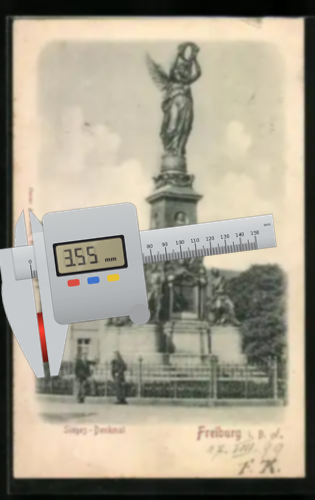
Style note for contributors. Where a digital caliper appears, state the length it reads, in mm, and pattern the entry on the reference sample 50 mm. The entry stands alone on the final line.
3.55 mm
